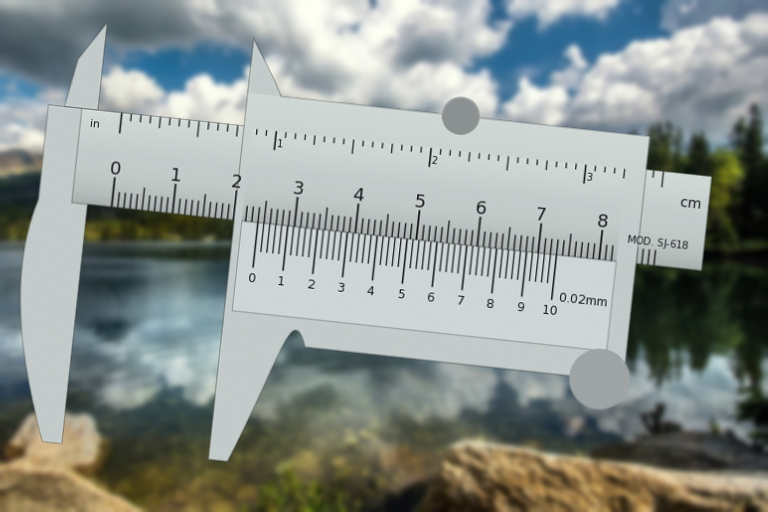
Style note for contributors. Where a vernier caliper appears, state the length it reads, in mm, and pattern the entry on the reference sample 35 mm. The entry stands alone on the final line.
24.0 mm
